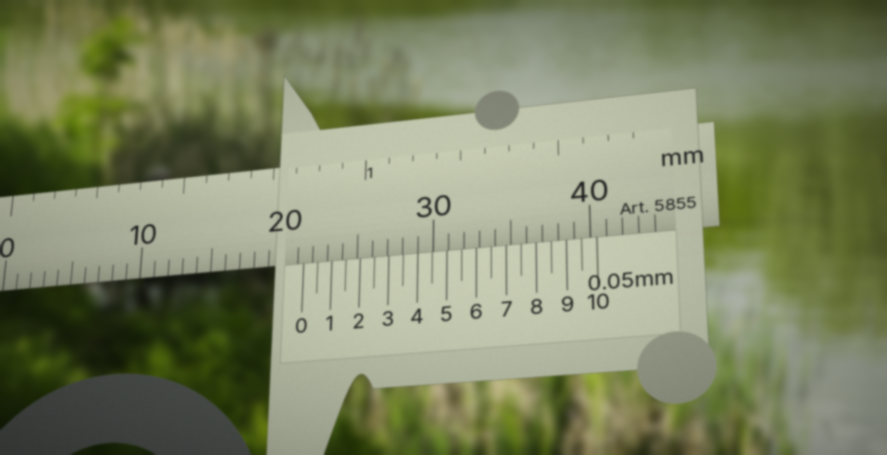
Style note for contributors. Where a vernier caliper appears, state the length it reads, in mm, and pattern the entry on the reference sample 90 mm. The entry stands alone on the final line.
21.4 mm
